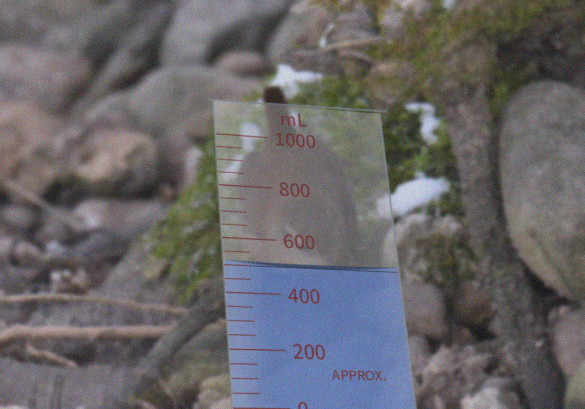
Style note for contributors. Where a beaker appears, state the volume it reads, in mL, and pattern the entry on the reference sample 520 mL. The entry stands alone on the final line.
500 mL
